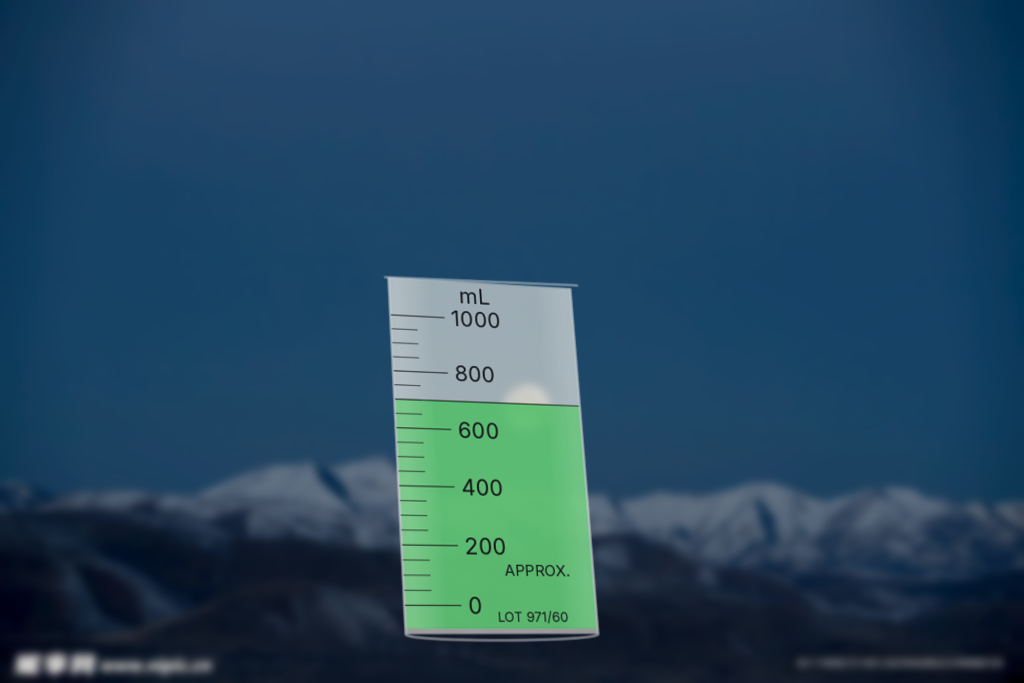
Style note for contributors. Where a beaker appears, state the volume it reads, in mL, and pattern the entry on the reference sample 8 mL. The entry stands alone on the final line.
700 mL
